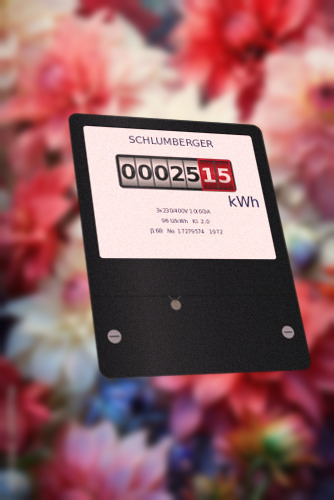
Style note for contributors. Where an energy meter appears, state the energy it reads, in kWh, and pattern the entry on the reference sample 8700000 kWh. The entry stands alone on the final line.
25.15 kWh
